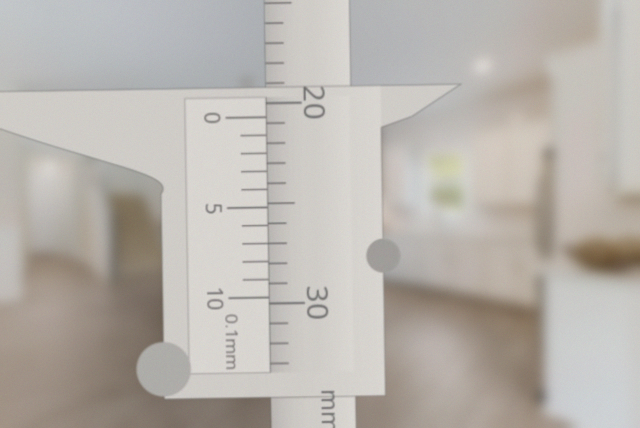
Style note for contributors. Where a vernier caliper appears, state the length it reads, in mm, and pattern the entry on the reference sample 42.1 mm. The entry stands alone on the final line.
20.7 mm
